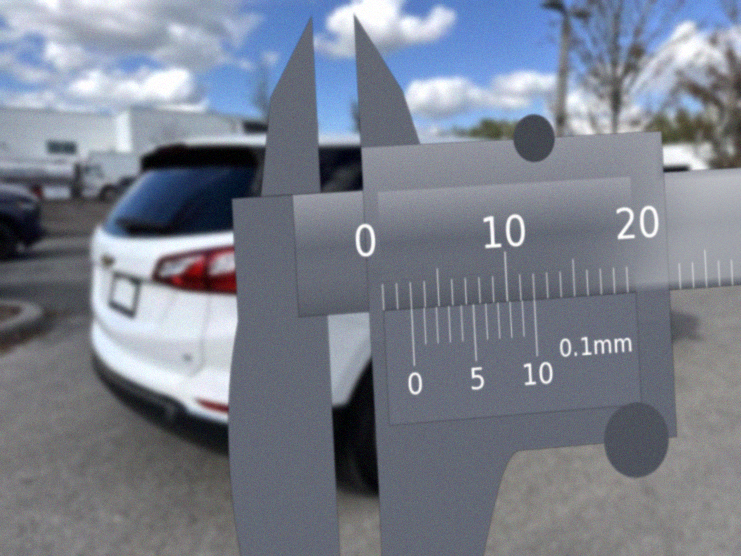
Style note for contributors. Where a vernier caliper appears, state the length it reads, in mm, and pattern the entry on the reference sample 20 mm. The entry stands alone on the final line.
3.0 mm
